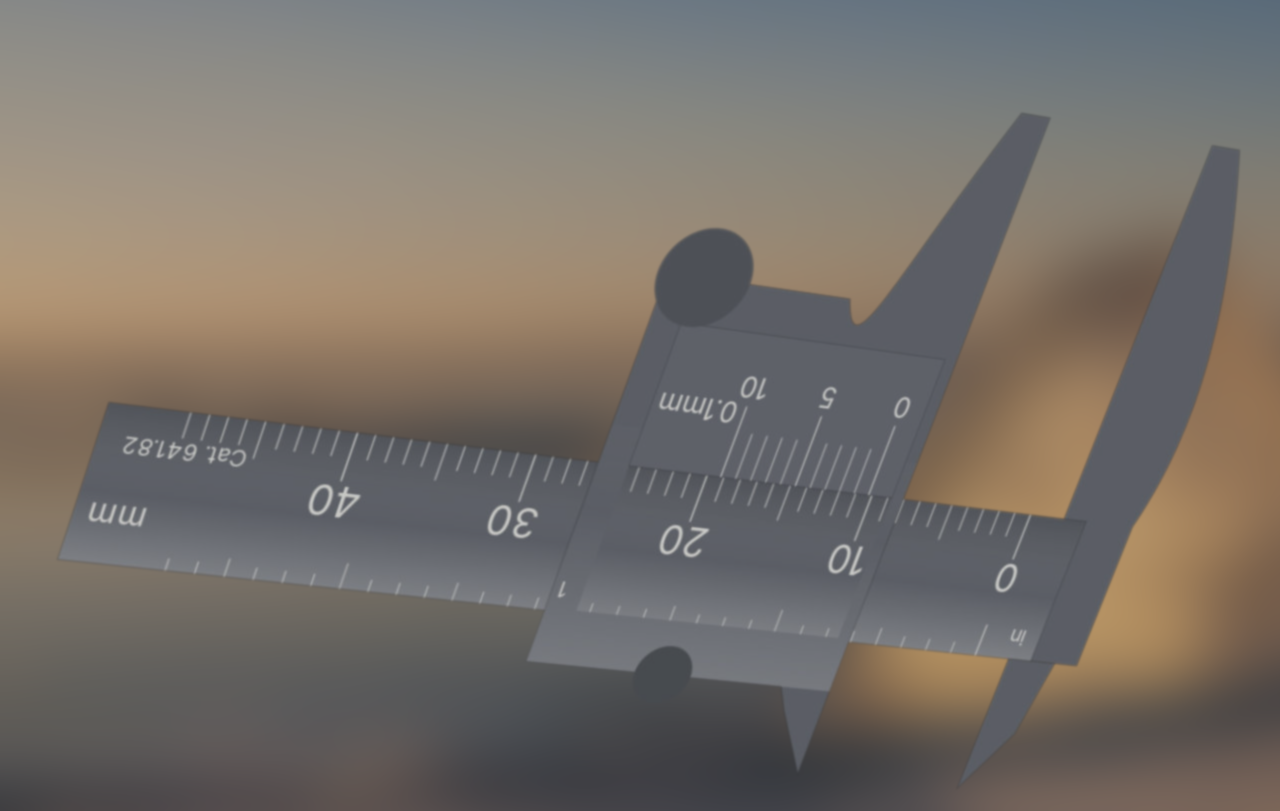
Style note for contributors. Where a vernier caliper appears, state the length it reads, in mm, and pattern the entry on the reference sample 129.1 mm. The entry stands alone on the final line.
10.2 mm
